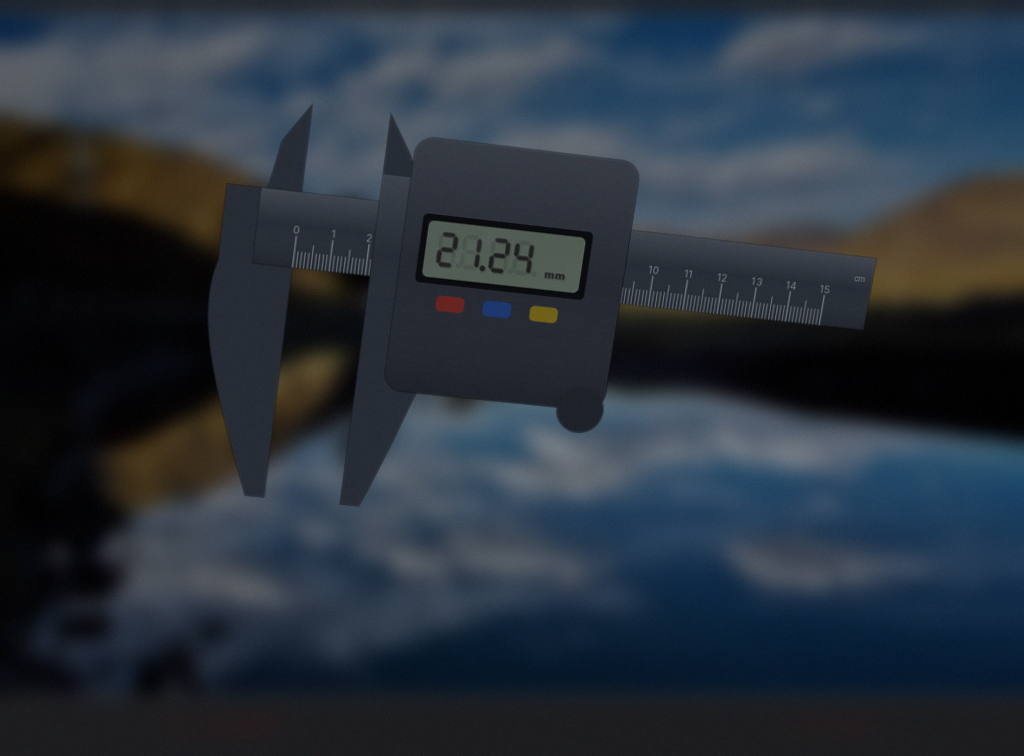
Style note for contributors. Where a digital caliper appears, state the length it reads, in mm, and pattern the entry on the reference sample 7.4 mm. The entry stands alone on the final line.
21.24 mm
